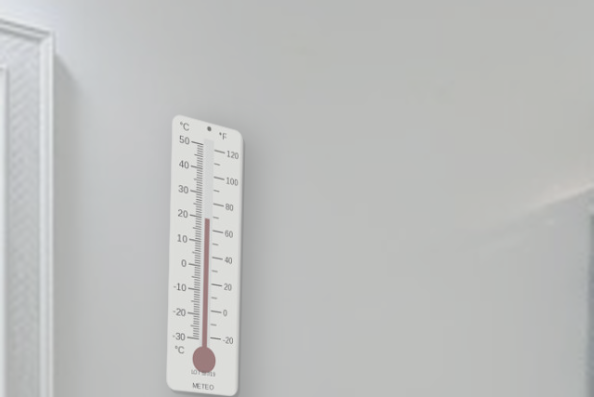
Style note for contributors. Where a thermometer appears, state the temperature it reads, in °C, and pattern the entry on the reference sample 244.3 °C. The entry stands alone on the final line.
20 °C
